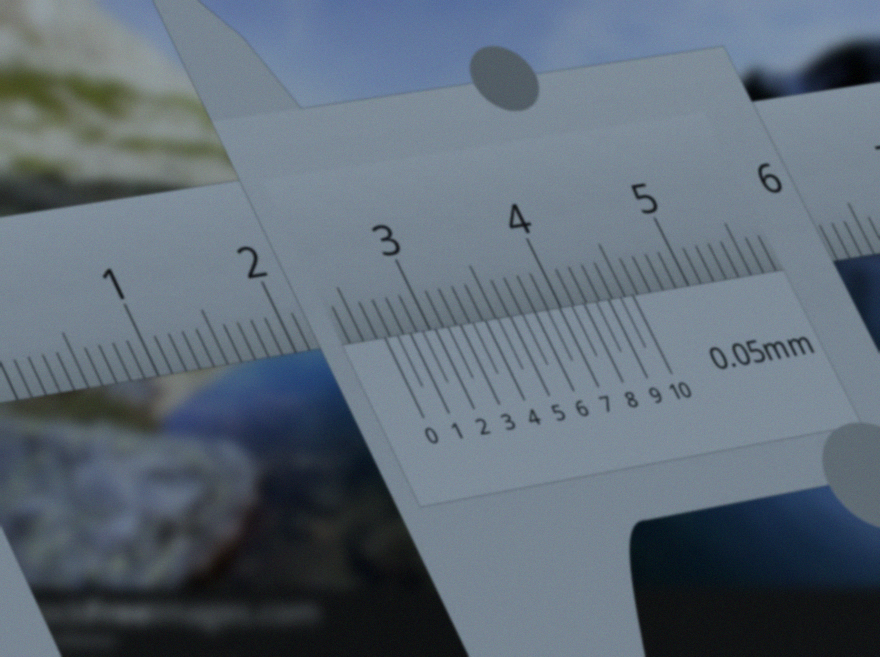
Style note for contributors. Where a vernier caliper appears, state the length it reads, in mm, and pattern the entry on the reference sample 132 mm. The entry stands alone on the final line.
26.6 mm
